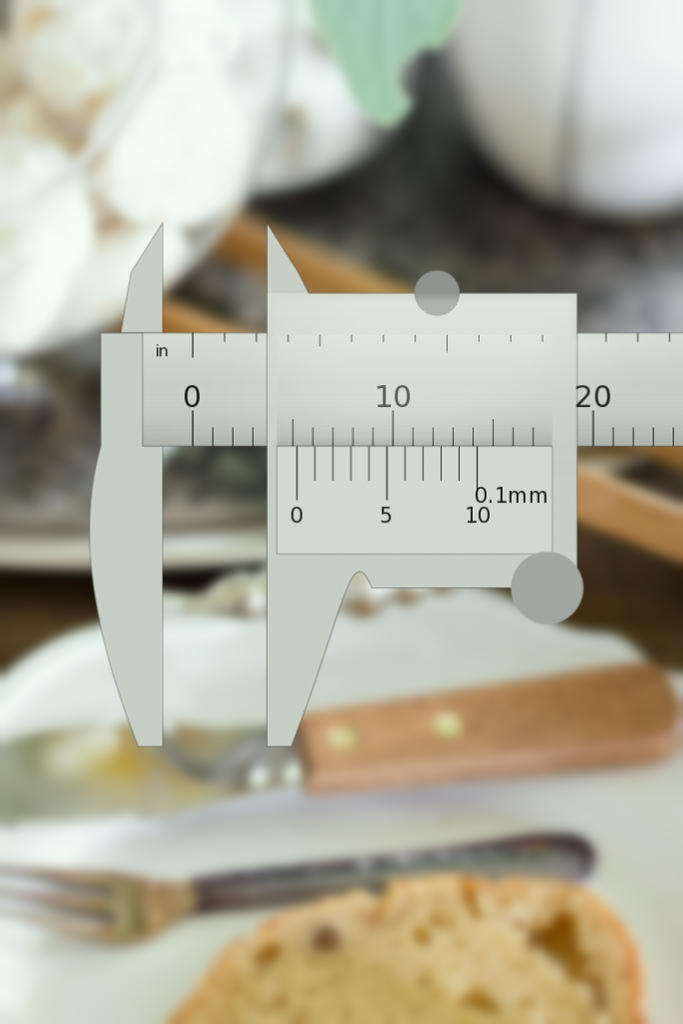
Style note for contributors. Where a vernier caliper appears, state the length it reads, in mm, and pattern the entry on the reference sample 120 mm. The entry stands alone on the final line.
5.2 mm
